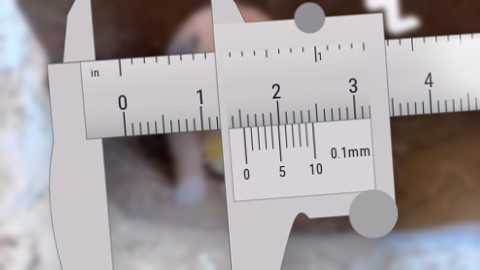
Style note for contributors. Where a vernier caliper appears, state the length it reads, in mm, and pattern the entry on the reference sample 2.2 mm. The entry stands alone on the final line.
15.4 mm
